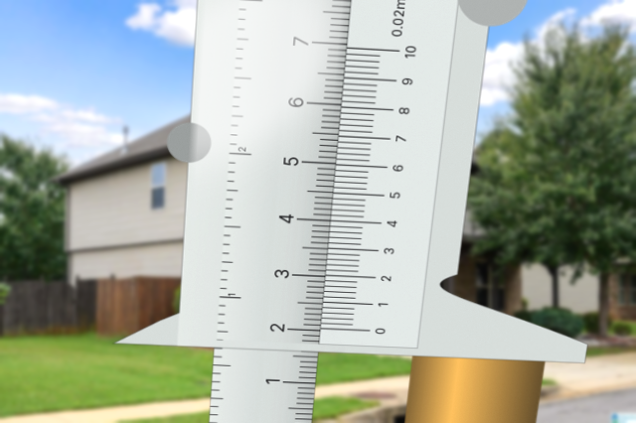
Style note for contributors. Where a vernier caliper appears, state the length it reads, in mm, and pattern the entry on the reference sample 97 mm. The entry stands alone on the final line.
20.4 mm
